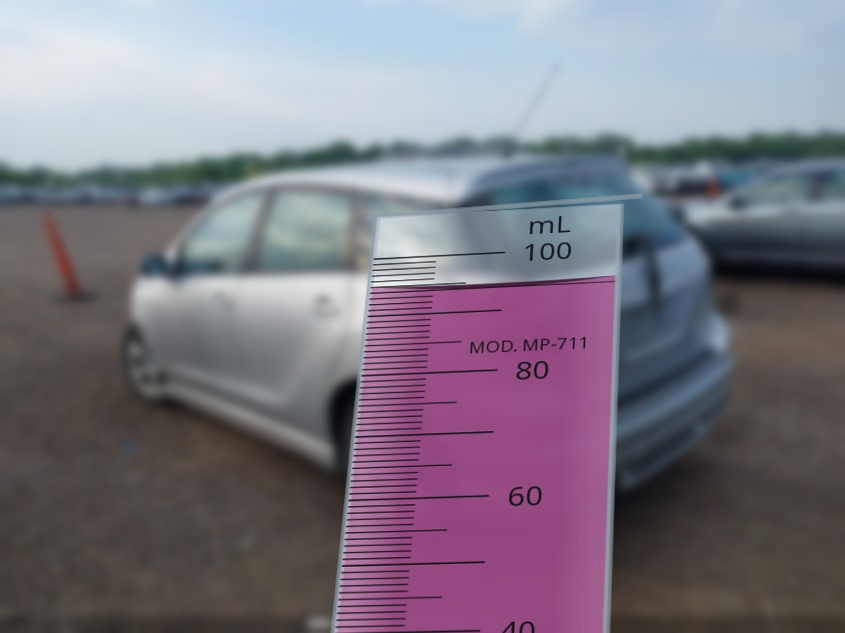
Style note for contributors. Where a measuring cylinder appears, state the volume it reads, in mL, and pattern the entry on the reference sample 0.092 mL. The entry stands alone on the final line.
94 mL
